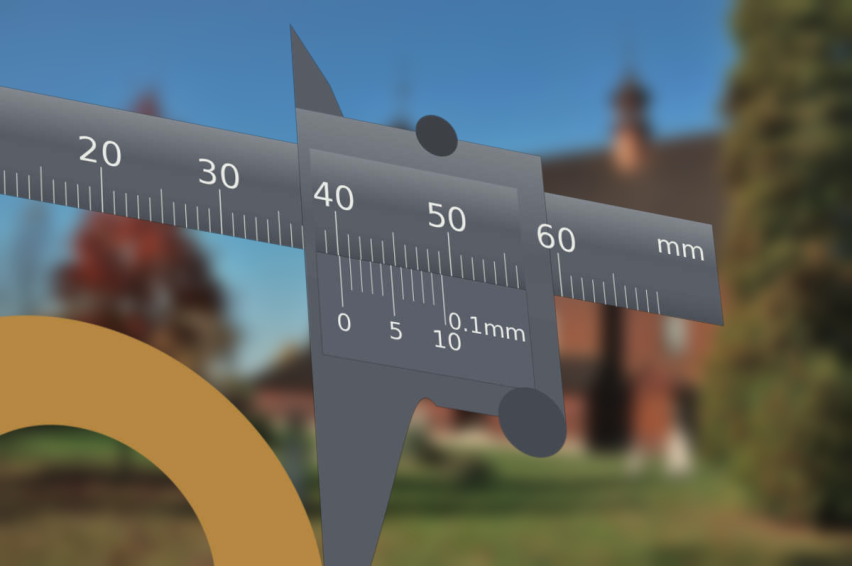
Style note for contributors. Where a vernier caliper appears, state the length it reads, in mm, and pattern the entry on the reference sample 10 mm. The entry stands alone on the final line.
40.1 mm
